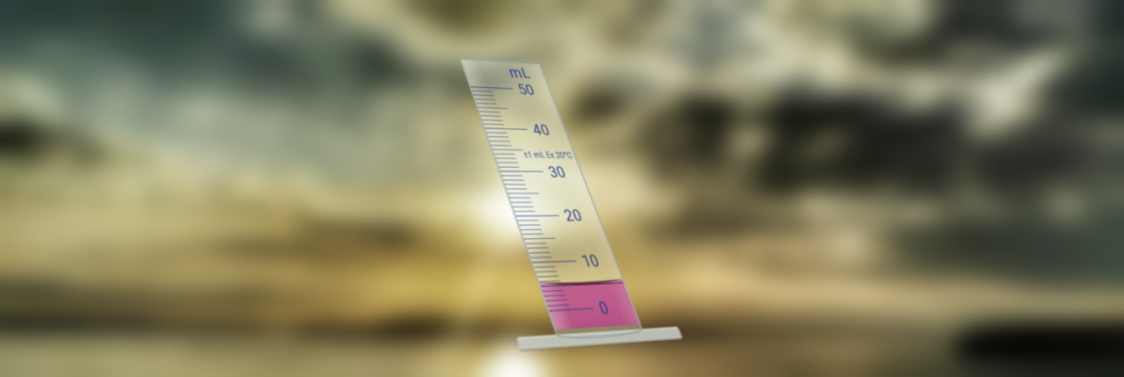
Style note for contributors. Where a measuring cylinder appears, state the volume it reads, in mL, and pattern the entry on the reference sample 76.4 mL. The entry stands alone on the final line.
5 mL
